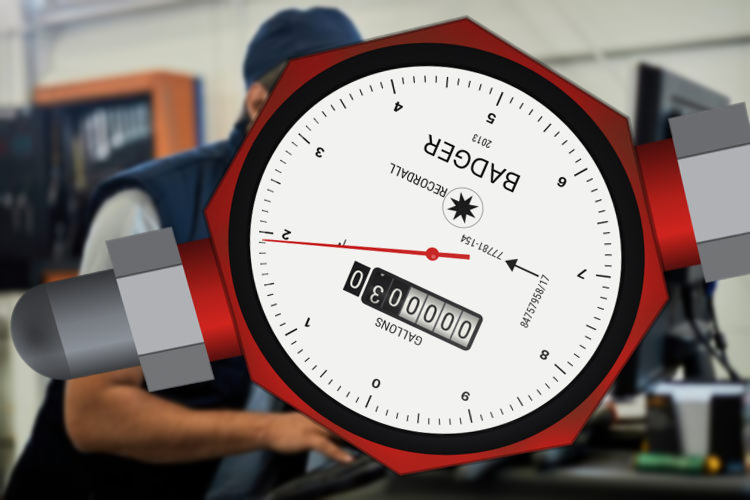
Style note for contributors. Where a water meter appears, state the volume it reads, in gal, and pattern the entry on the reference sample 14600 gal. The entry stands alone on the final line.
31.9 gal
